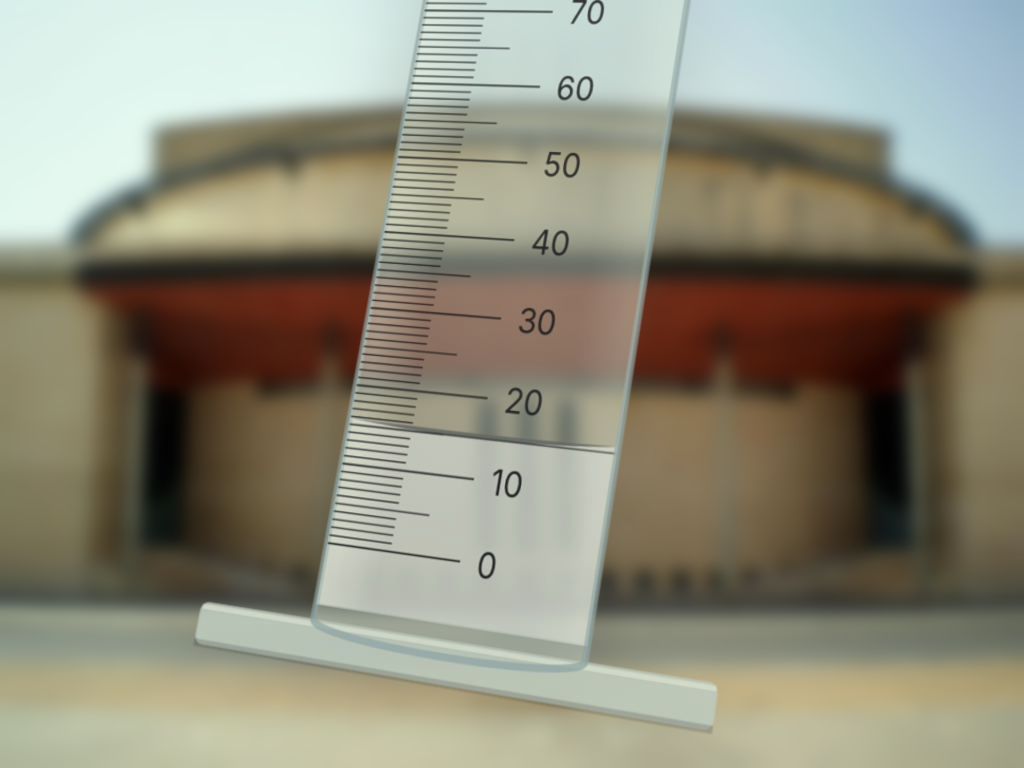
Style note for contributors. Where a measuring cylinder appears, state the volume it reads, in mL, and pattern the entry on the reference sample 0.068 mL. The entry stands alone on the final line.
15 mL
